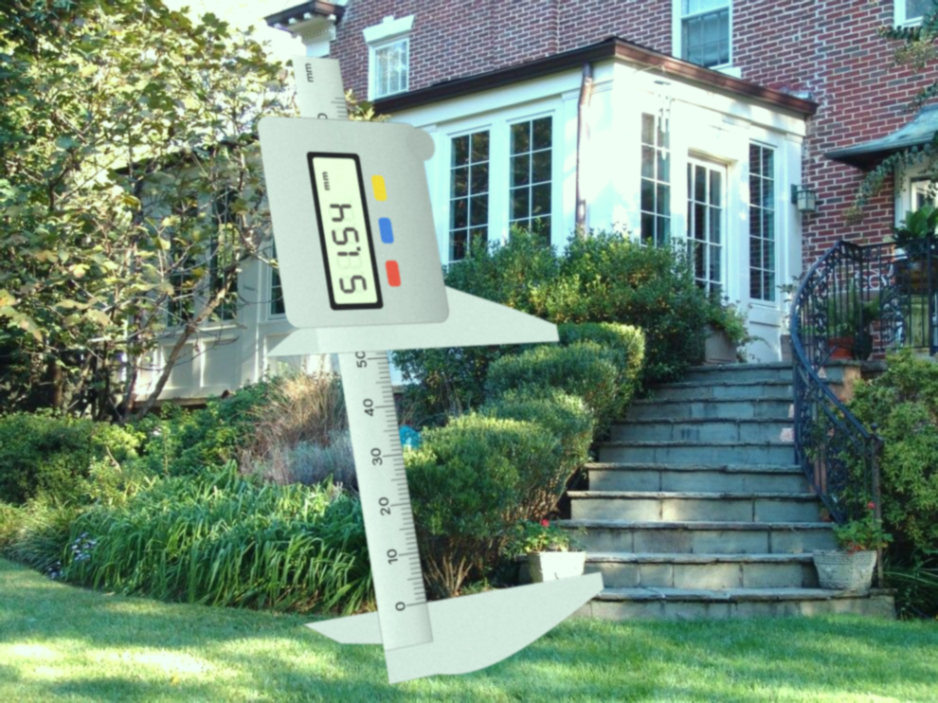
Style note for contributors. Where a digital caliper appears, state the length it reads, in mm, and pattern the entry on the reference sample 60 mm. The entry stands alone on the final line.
51.54 mm
